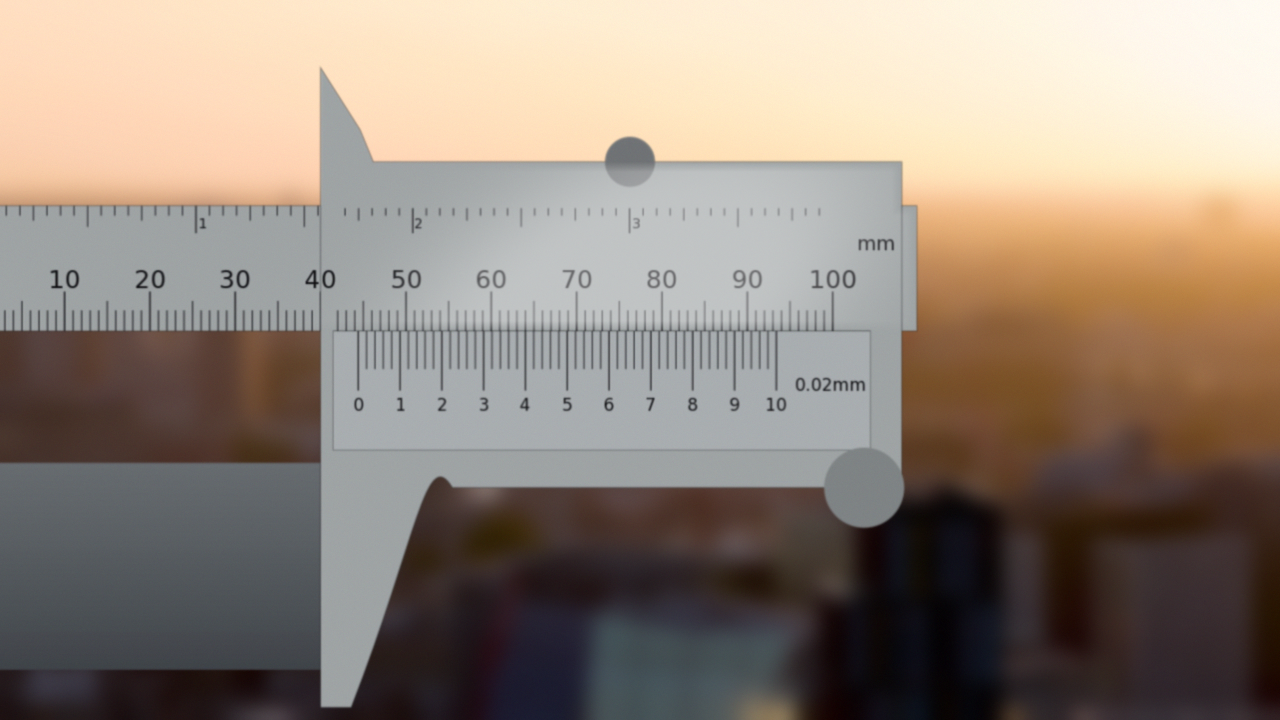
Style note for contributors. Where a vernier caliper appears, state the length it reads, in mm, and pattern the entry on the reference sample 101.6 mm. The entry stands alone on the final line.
44.4 mm
